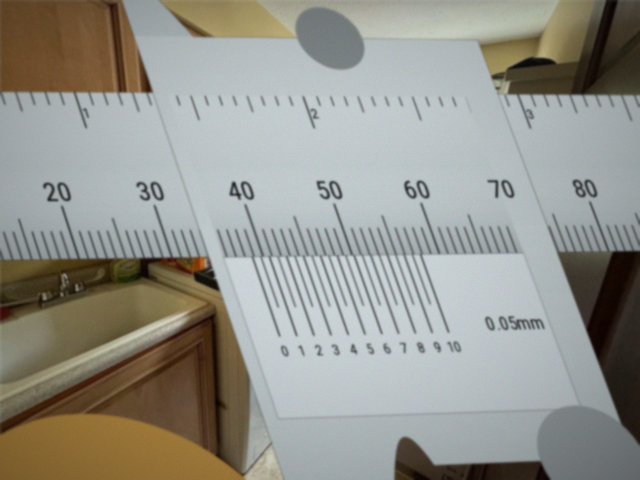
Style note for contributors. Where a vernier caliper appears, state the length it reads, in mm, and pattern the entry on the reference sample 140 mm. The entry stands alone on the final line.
38.8 mm
